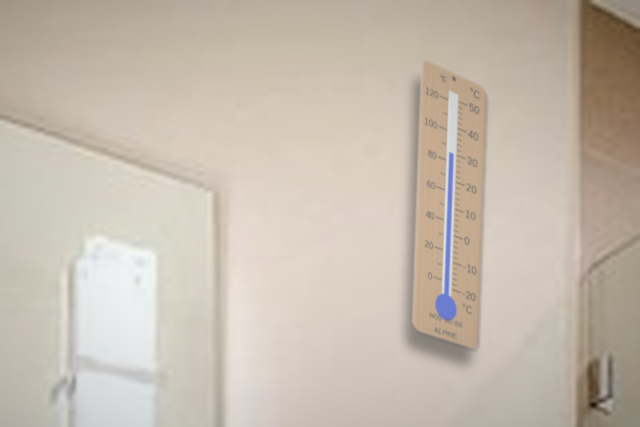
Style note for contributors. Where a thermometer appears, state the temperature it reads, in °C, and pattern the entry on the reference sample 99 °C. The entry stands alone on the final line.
30 °C
